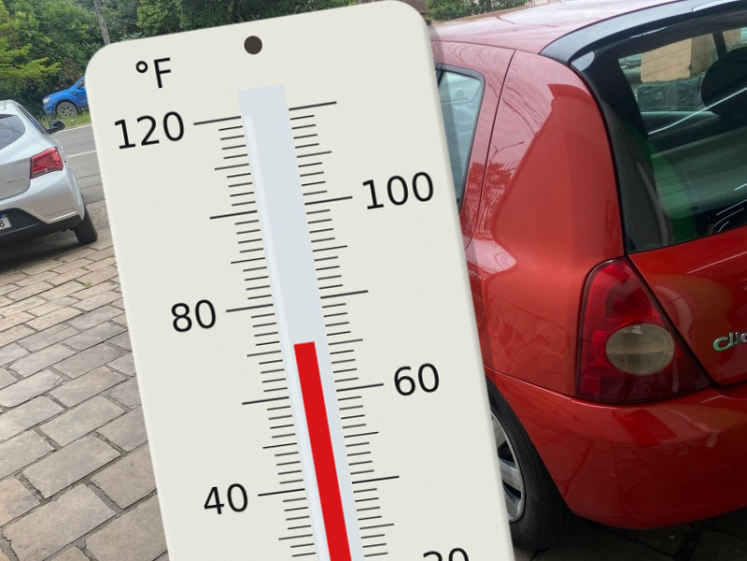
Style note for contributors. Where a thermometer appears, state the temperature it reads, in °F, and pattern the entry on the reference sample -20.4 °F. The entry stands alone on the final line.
71 °F
